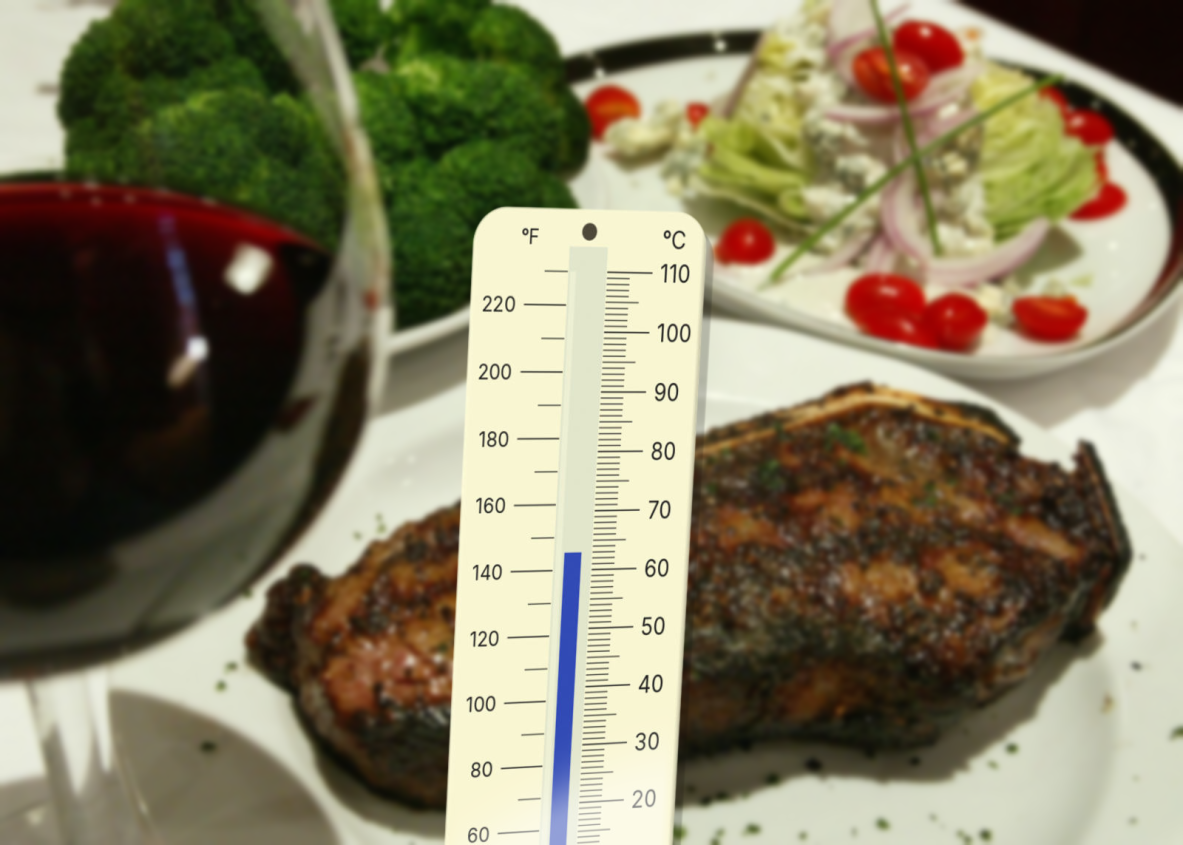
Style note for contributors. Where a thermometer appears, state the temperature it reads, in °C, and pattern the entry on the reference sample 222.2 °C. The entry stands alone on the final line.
63 °C
